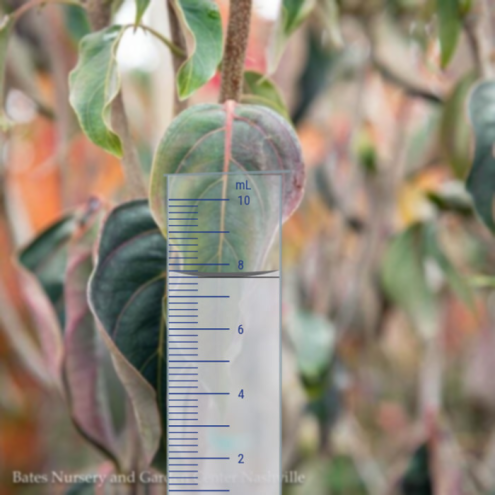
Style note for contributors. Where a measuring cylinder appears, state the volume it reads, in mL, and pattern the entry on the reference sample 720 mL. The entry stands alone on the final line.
7.6 mL
